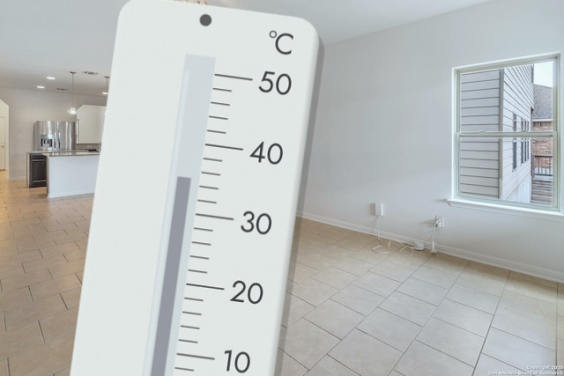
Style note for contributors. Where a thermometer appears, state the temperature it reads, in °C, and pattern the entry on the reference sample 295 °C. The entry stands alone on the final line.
35 °C
